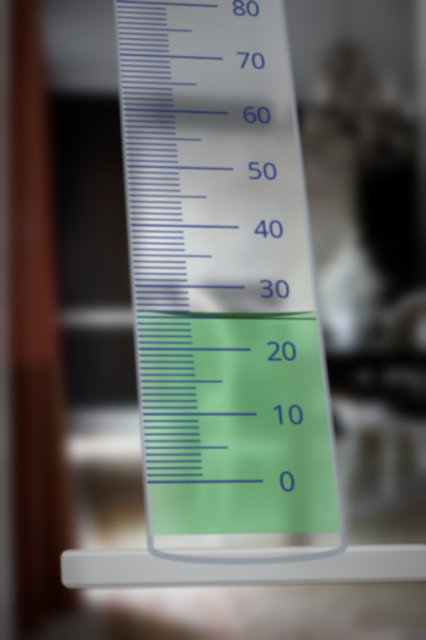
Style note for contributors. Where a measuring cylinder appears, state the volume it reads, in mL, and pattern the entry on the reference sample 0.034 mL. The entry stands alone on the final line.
25 mL
